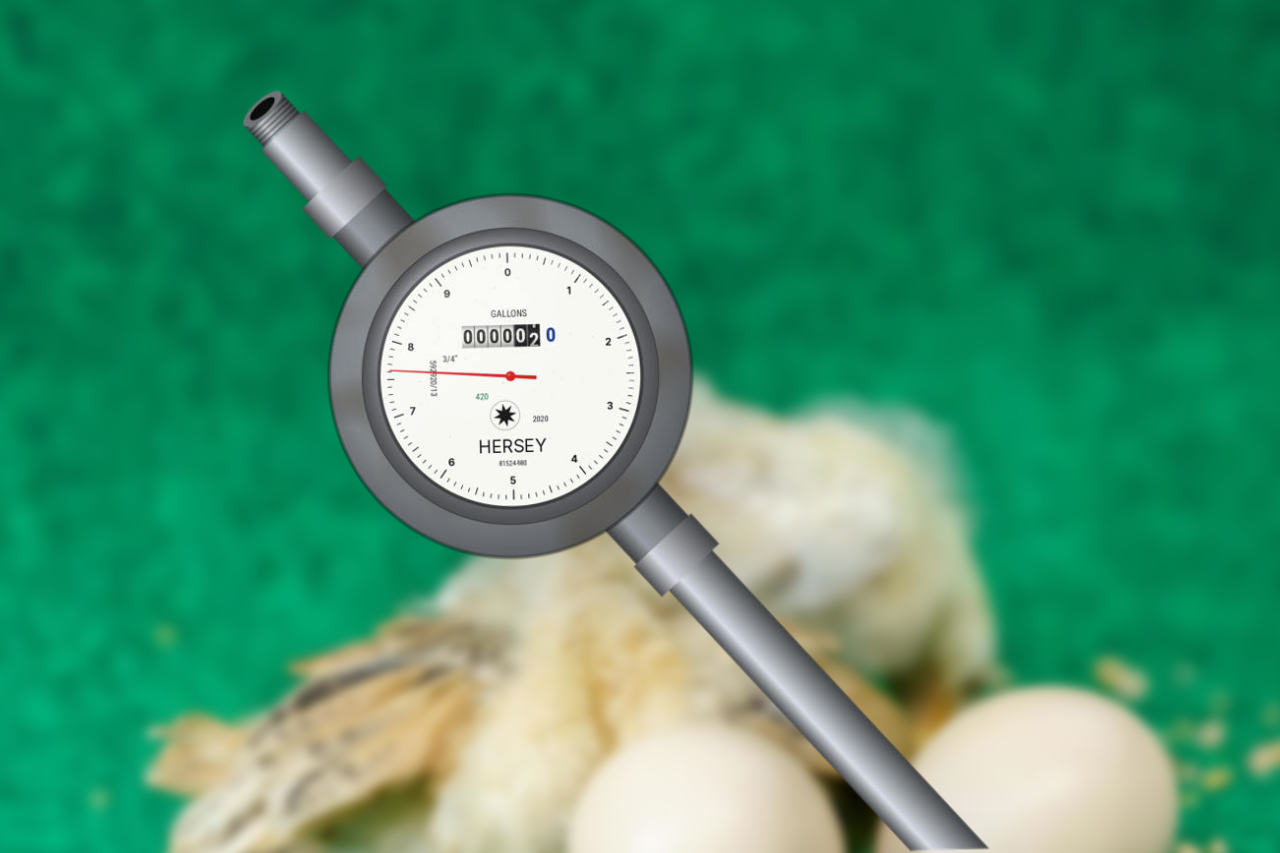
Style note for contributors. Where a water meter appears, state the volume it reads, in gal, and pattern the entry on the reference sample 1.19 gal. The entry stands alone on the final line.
17.6 gal
